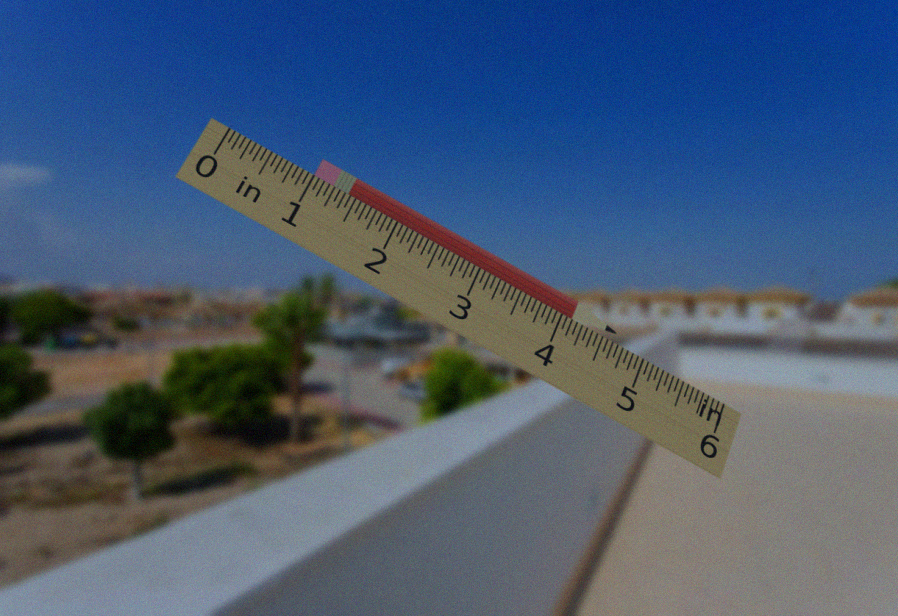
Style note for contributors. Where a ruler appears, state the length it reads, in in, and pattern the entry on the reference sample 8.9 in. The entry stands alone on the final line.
3.625 in
